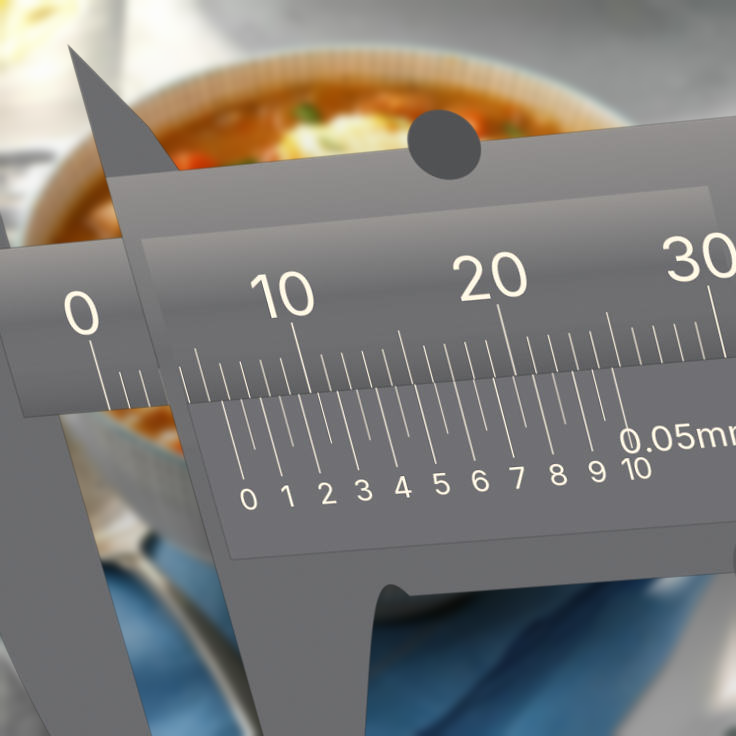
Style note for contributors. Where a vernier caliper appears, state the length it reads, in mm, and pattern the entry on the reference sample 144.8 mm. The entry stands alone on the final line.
5.6 mm
